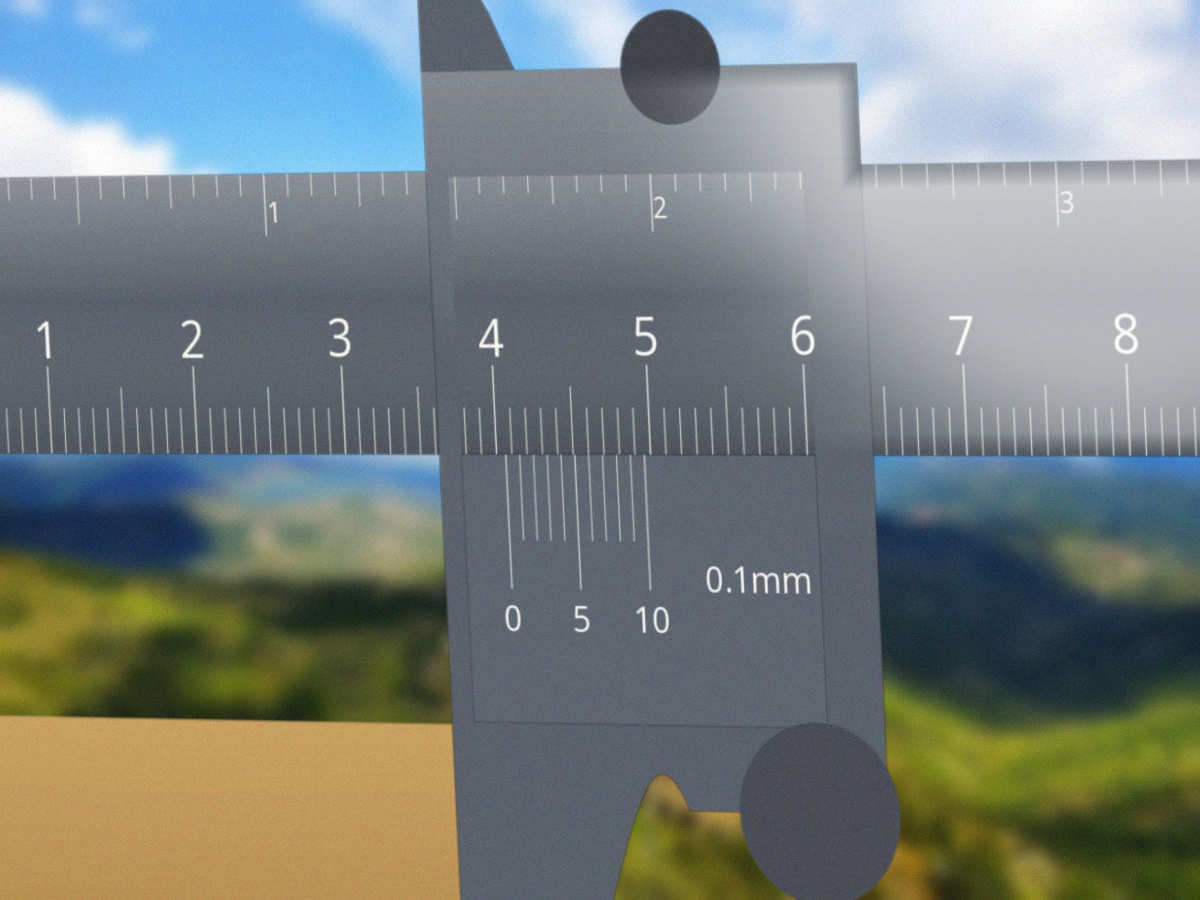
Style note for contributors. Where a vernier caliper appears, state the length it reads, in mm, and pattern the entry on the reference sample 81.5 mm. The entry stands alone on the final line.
40.6 mm
